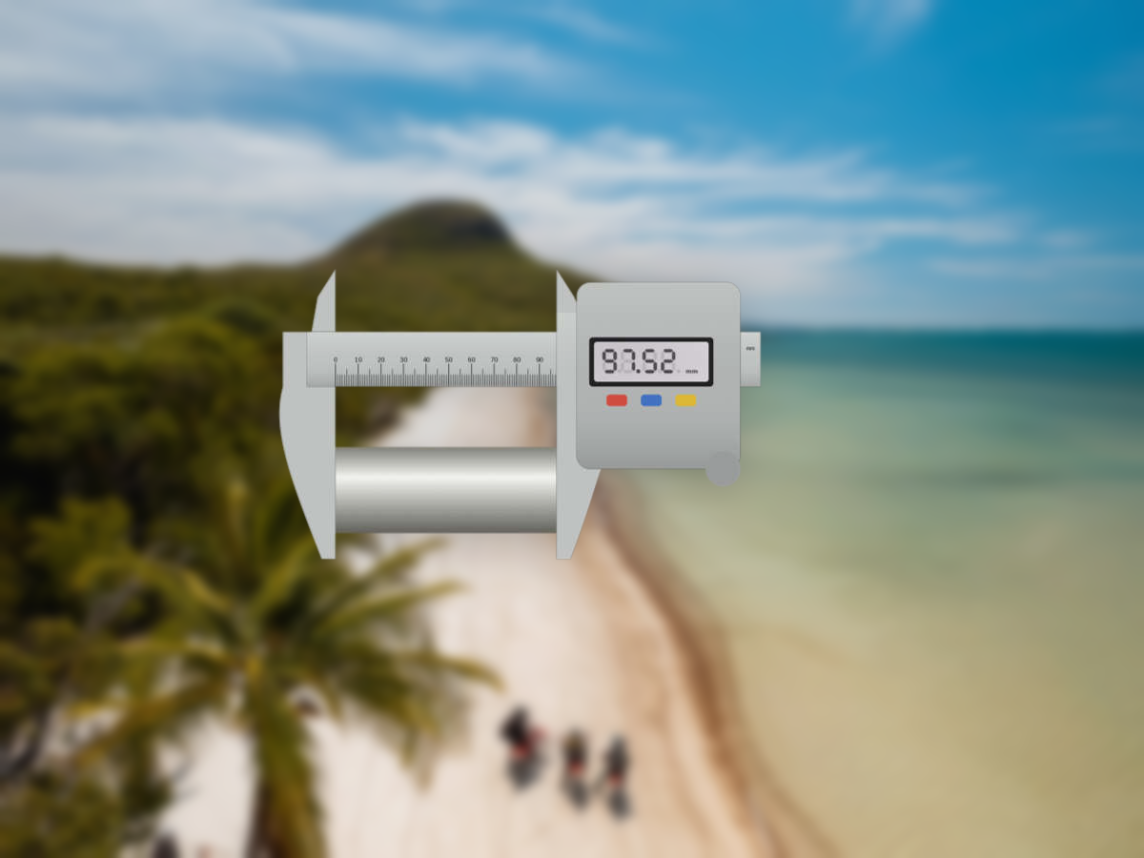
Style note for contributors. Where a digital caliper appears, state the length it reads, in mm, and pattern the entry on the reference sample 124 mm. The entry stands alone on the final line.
97.52 mm
